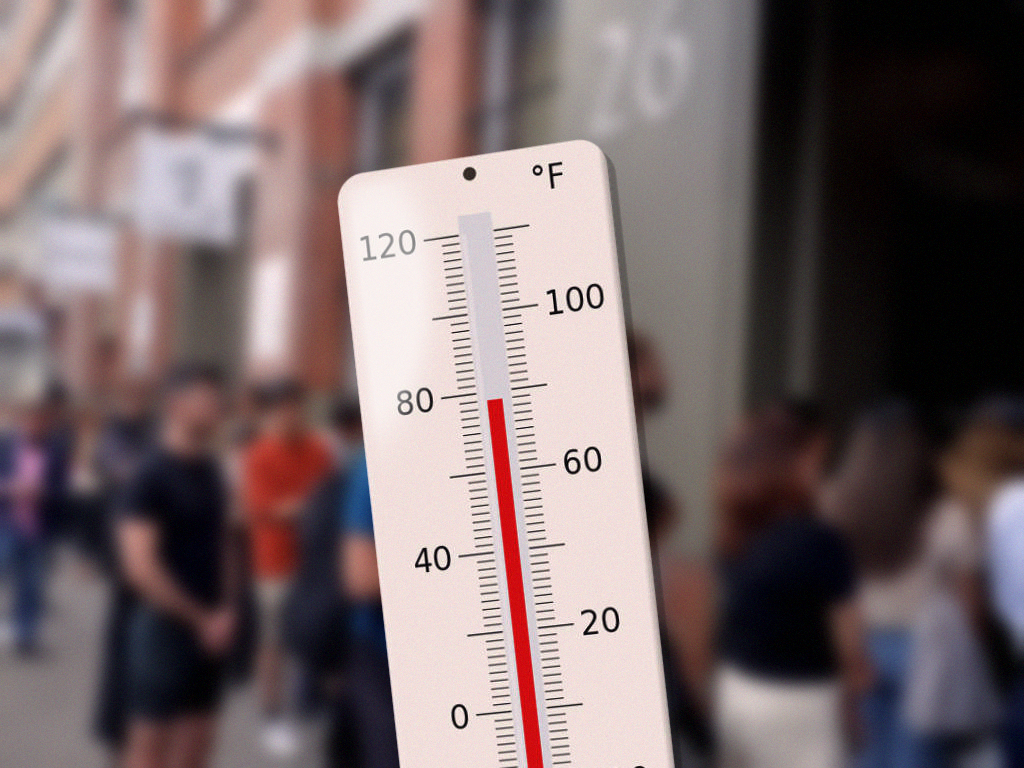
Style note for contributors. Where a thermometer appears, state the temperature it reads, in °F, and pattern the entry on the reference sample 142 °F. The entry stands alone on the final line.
78 °F
